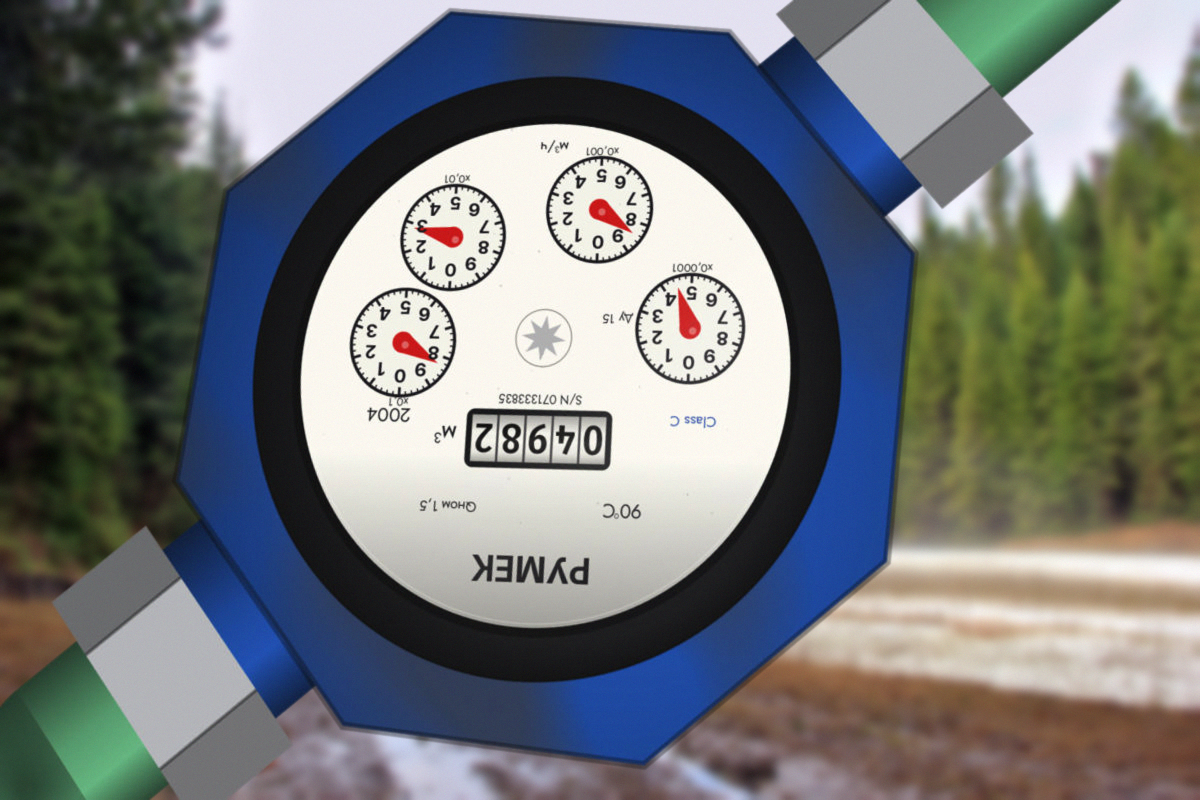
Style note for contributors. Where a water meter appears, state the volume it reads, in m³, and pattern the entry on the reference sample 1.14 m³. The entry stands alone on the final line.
4982.8284 m³
